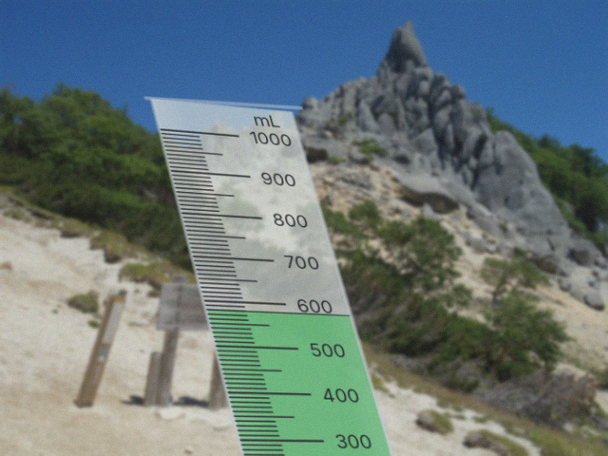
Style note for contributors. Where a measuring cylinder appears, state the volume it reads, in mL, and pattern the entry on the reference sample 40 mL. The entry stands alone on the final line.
580 mL
